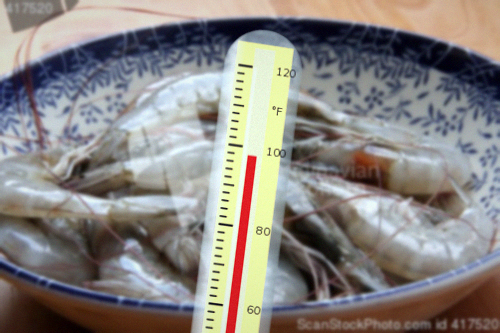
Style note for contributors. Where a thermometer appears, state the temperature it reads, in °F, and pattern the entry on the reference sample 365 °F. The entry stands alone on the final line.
98 °F
